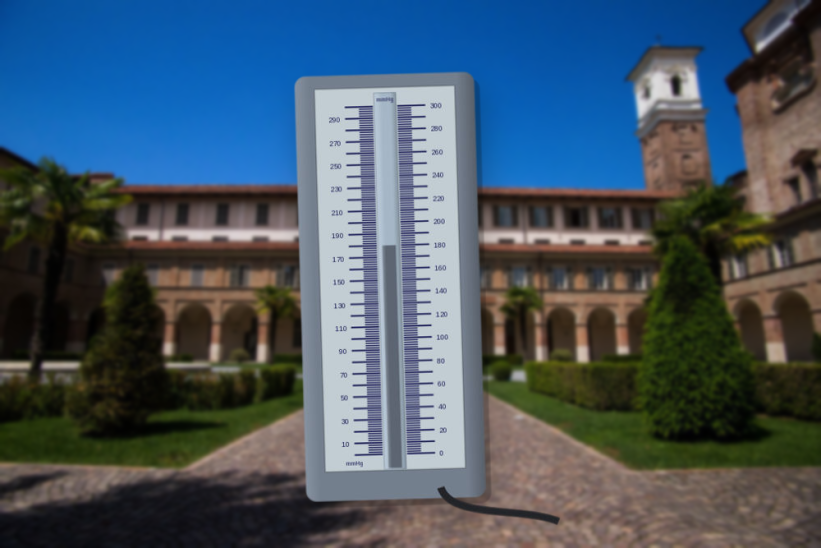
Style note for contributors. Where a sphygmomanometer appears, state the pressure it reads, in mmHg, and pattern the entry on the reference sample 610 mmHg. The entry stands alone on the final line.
180 mmHg
